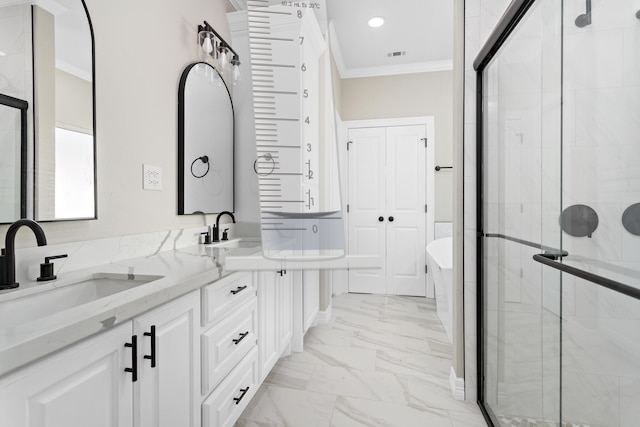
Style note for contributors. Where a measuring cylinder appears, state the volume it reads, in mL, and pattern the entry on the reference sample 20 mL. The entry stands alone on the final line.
0.4 mL
